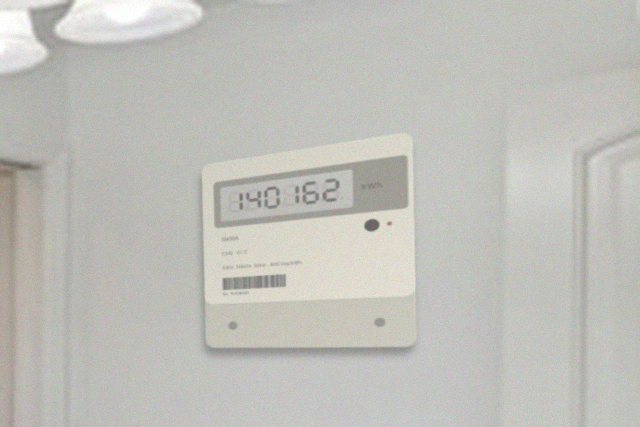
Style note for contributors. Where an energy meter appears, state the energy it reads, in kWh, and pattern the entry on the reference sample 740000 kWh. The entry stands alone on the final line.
140162 kWh
